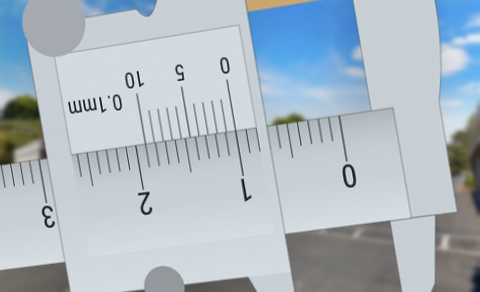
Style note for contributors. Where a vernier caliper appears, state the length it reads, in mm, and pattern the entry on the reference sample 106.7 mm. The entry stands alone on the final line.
10.0 mm
